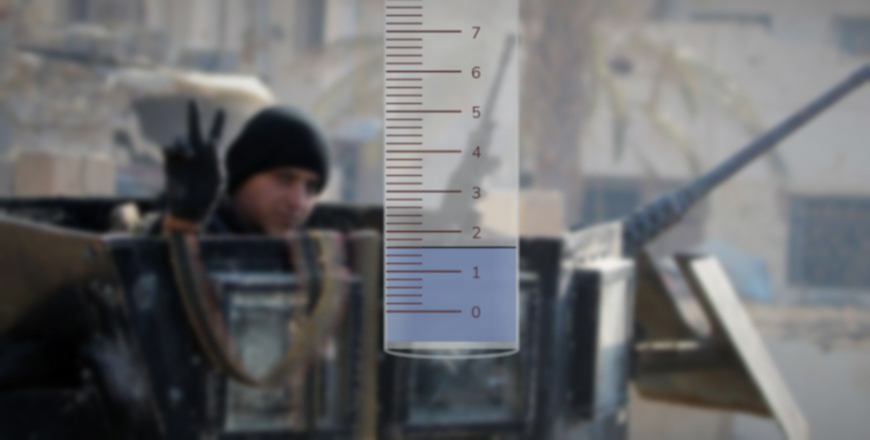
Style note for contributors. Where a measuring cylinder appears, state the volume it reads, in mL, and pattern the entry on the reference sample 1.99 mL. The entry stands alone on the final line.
1.6 mL
